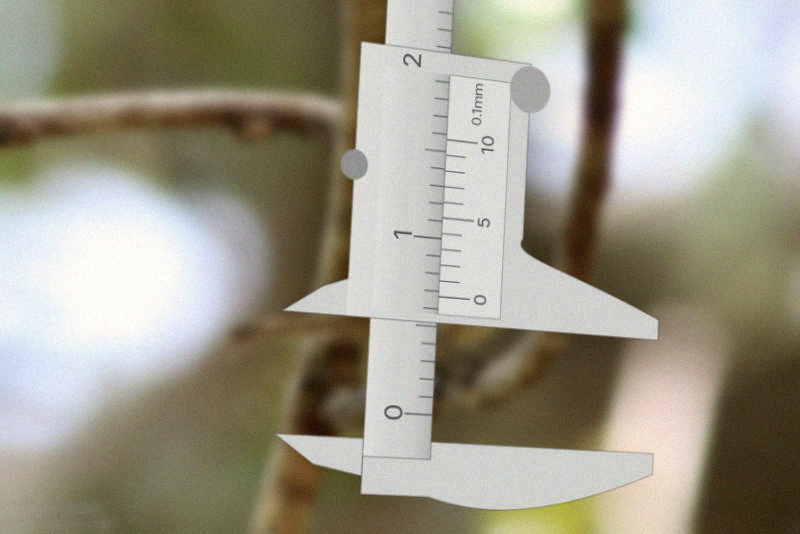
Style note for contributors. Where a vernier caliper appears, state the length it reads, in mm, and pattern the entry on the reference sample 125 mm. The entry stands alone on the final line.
6.7 mm
